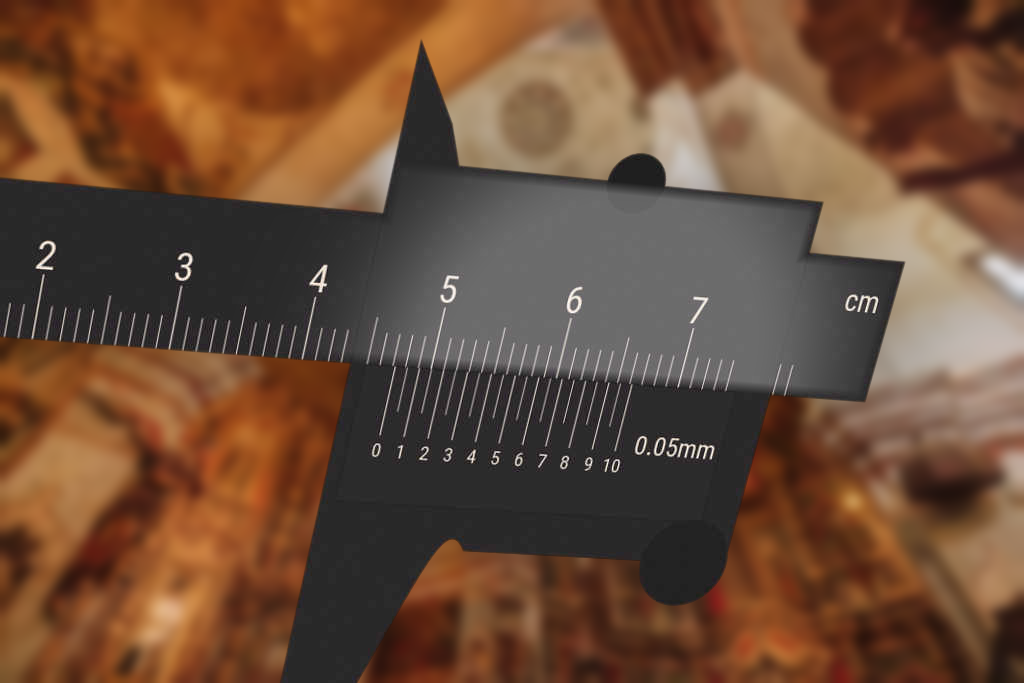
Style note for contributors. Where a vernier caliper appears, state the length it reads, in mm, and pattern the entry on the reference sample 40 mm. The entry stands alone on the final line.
47.2 mm
